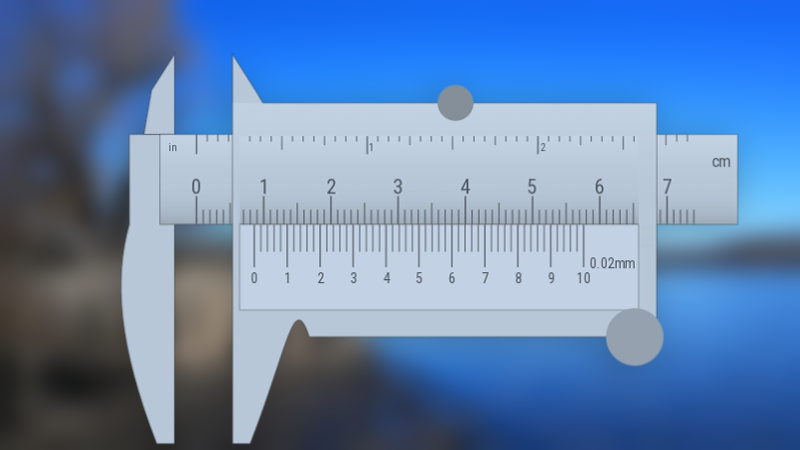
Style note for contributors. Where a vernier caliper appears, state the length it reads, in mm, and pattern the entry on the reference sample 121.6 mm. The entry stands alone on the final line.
8.6 mm
